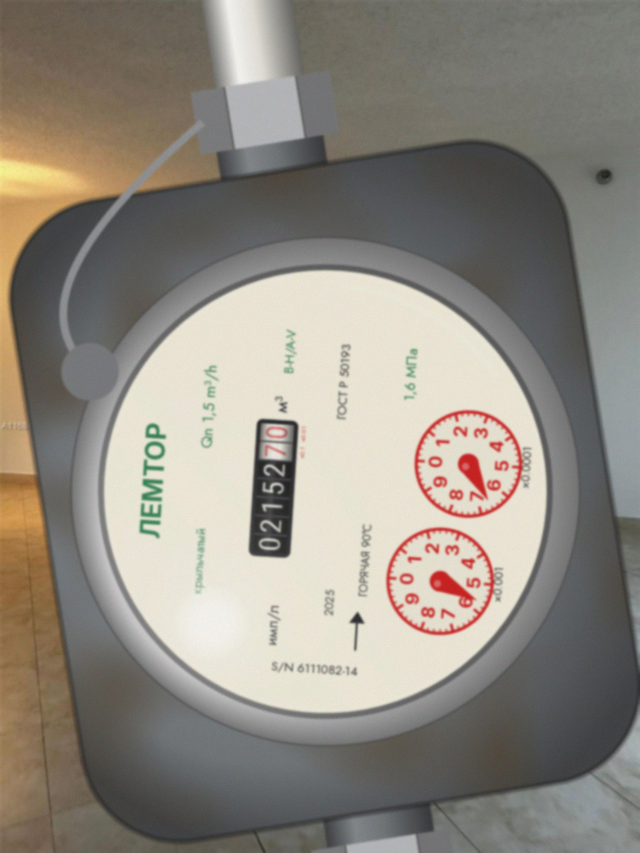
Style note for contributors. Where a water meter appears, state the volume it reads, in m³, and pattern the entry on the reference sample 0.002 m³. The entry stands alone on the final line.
2152.7056 m³
